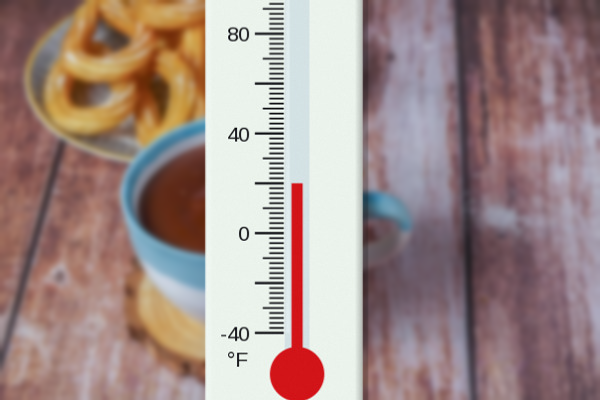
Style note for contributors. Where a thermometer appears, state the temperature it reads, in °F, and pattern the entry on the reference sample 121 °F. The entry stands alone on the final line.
20 °F
